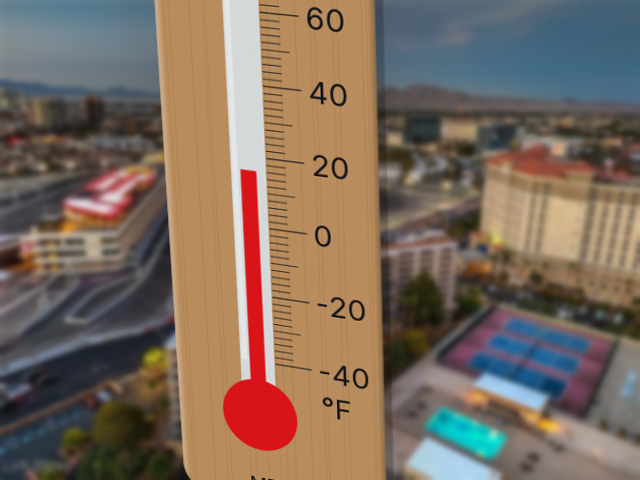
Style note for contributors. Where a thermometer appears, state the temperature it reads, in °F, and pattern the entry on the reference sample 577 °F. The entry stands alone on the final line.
16 °F
